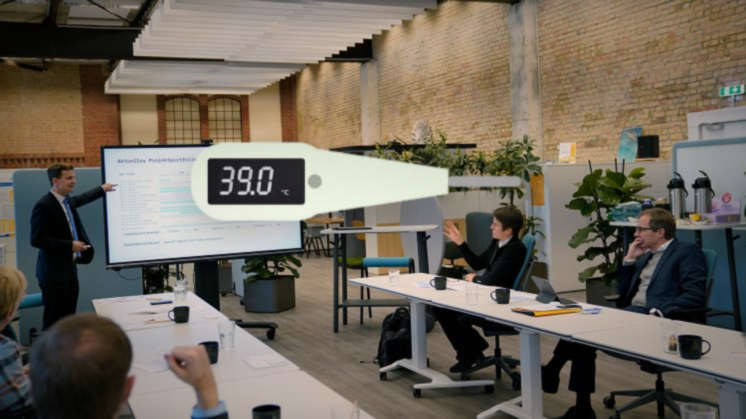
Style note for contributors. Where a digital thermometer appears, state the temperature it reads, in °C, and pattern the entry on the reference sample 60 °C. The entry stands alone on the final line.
39.0 °C
